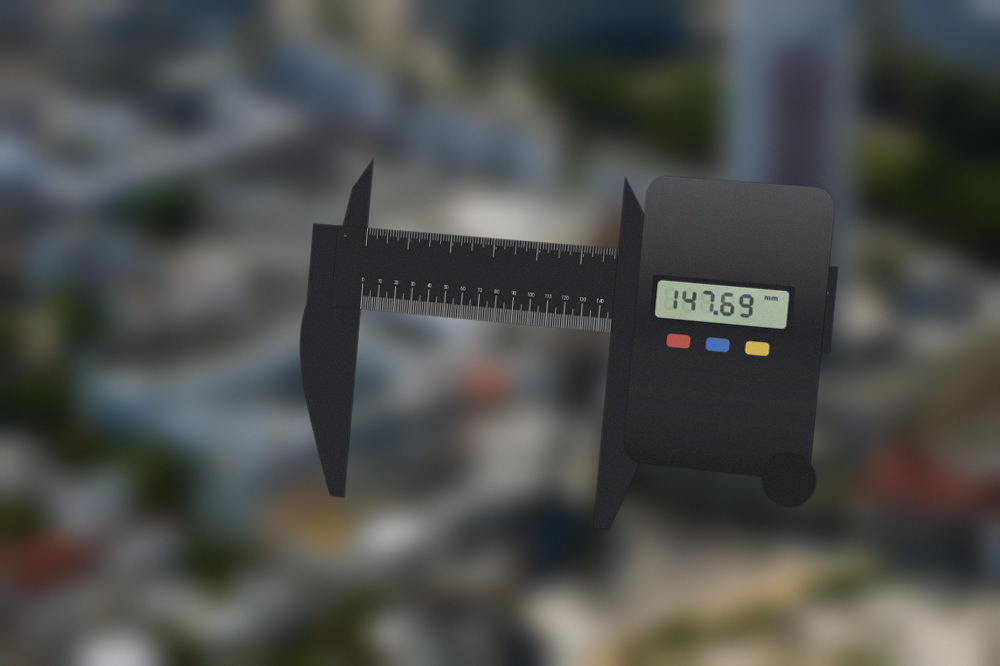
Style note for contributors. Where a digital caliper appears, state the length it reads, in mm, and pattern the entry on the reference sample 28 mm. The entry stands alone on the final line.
147.69 mm
